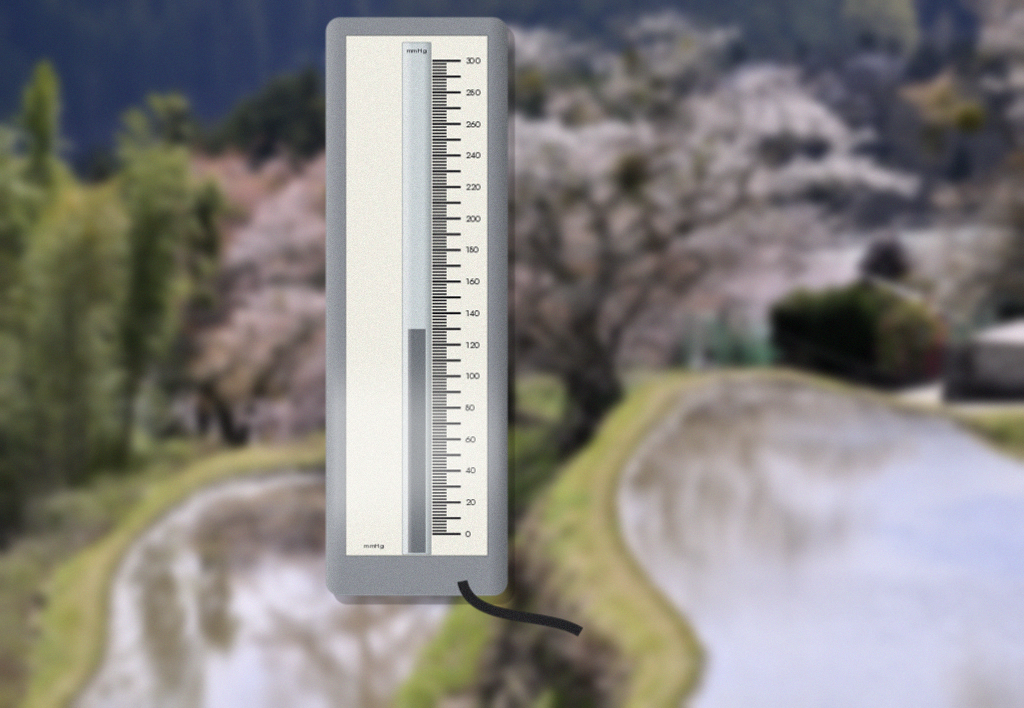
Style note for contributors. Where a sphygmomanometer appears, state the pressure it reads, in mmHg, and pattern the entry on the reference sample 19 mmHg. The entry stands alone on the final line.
130 mmHg
